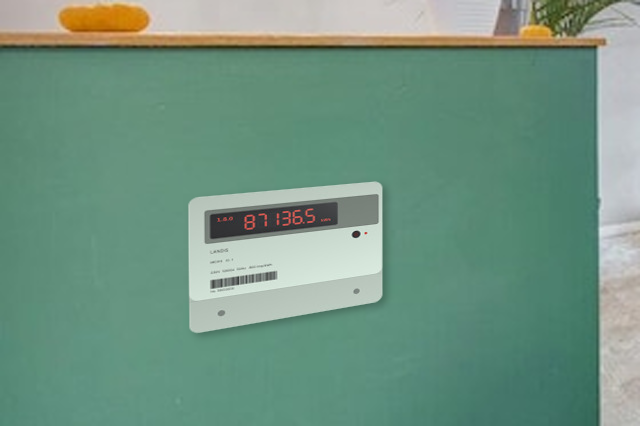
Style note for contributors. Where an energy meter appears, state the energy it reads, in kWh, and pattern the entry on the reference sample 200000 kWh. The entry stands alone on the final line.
87136.5 kWh
